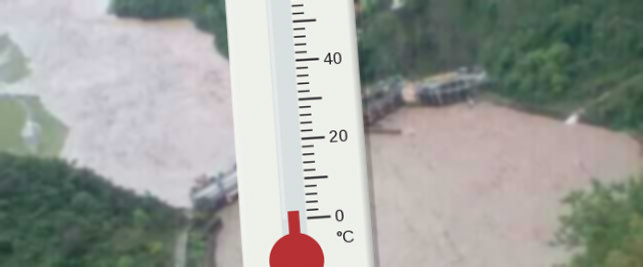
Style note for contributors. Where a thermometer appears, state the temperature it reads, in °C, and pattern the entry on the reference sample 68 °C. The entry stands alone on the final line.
2 °C
